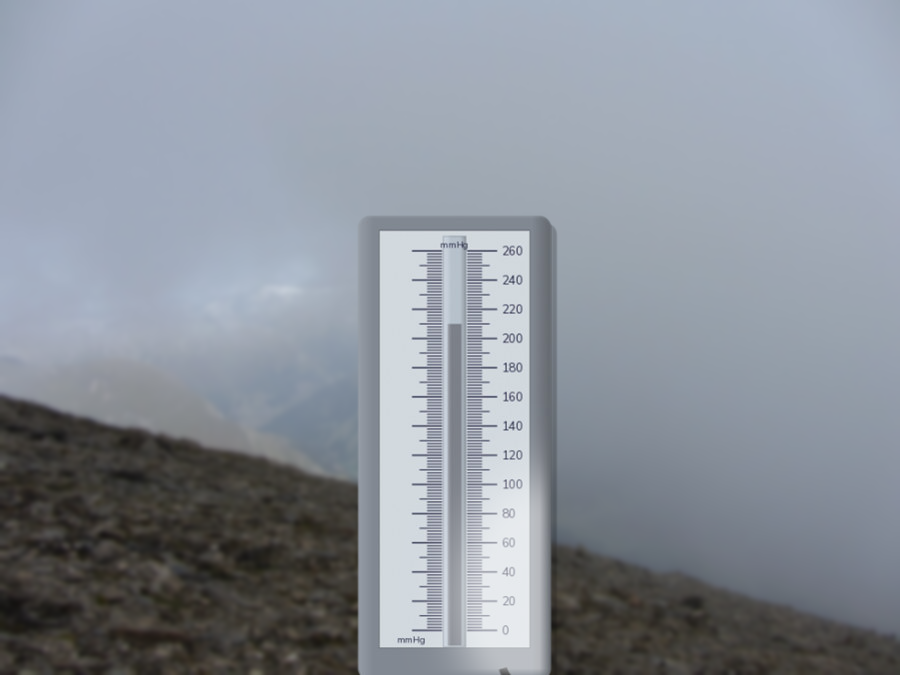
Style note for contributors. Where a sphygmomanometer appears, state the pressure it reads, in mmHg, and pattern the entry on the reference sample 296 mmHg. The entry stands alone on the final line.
210 mmHg
